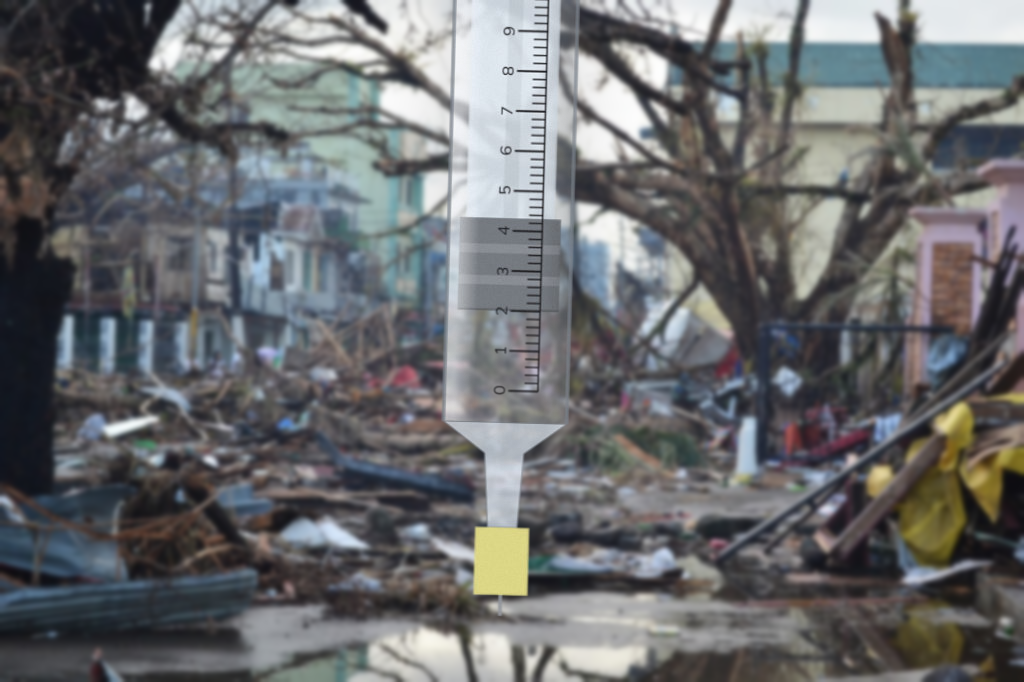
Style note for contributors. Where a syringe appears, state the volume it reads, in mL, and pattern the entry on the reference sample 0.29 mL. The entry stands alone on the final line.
2 mL
